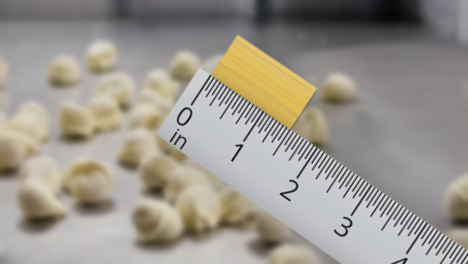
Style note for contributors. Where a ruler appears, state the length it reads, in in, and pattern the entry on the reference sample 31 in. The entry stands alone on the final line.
1.5 in
